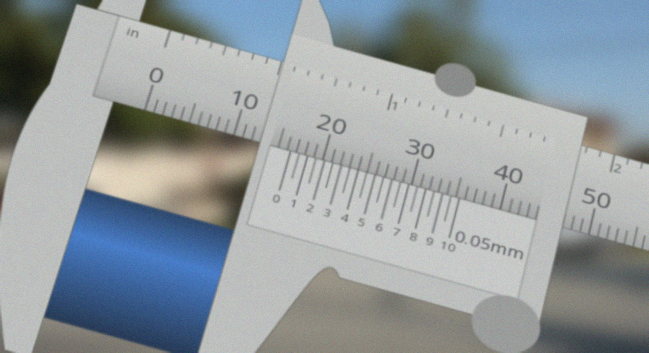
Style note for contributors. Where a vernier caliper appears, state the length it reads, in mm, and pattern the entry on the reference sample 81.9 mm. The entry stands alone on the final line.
16.4 mm
